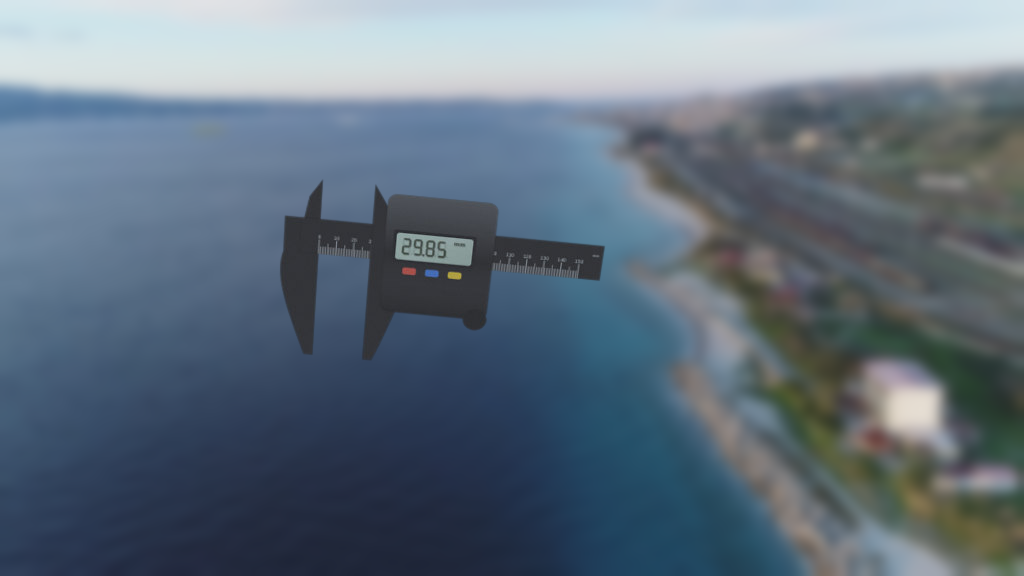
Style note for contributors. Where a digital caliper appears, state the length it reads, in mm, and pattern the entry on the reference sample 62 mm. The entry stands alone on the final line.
29.85 mm
